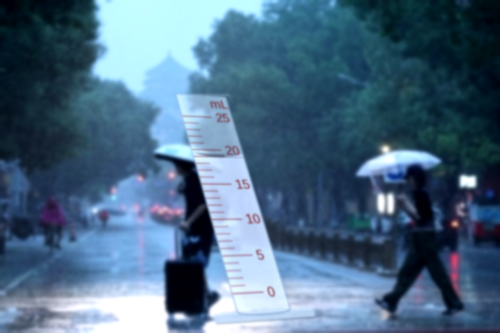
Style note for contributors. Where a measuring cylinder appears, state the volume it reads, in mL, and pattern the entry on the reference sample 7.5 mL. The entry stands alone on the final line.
19 mL
